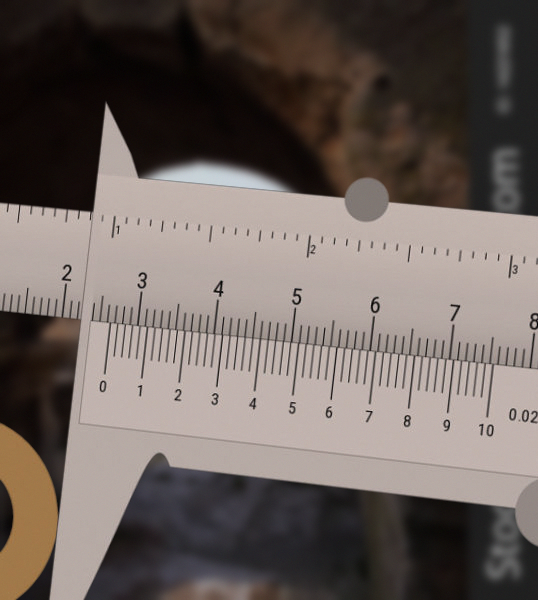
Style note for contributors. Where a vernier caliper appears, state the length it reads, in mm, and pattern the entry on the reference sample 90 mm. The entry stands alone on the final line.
26.4 mm
